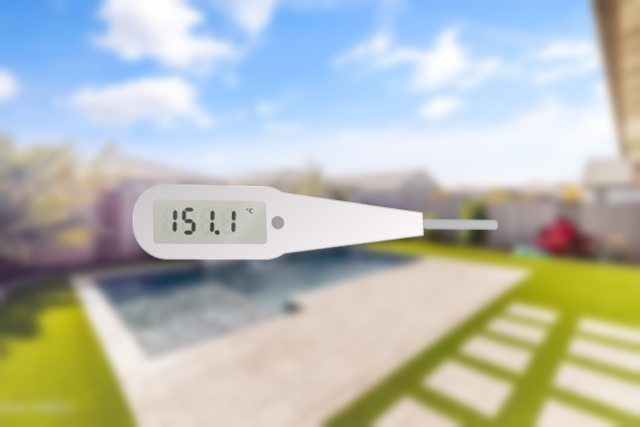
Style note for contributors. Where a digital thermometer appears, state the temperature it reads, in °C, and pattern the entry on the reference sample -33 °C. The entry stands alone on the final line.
151.1 °C
